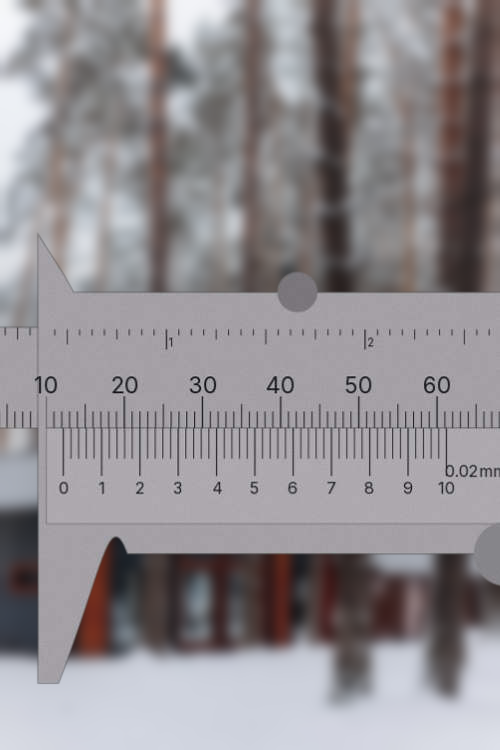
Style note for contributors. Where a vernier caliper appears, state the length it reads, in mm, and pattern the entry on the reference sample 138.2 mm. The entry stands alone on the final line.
12.2 mm
